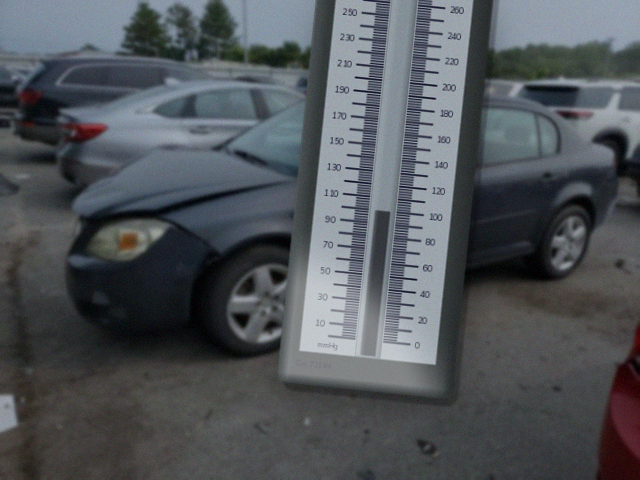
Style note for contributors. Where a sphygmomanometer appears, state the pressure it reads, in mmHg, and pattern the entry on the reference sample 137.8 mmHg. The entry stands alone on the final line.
100 mmHg
